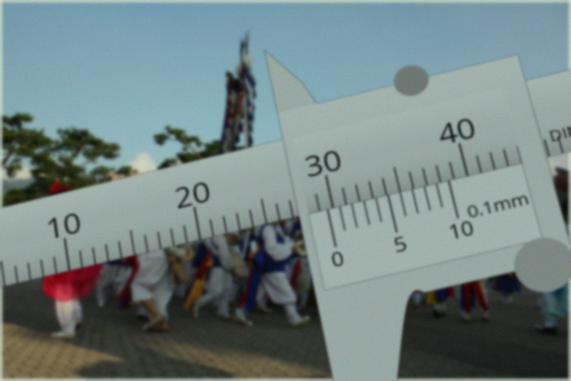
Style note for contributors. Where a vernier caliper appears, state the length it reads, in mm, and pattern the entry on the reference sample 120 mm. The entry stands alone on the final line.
29.6 mm
